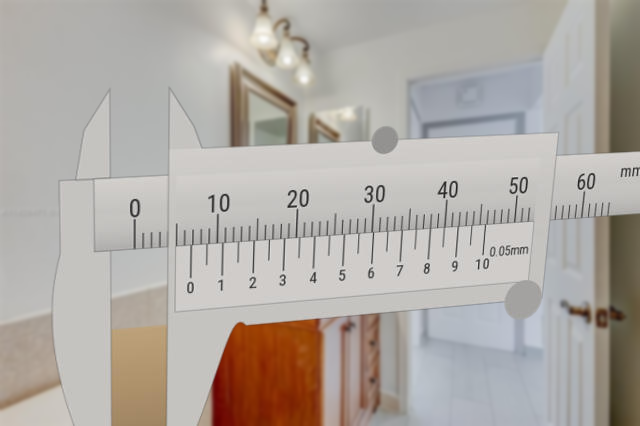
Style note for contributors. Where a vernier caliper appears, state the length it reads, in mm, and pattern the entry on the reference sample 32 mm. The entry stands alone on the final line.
6.8 mm
